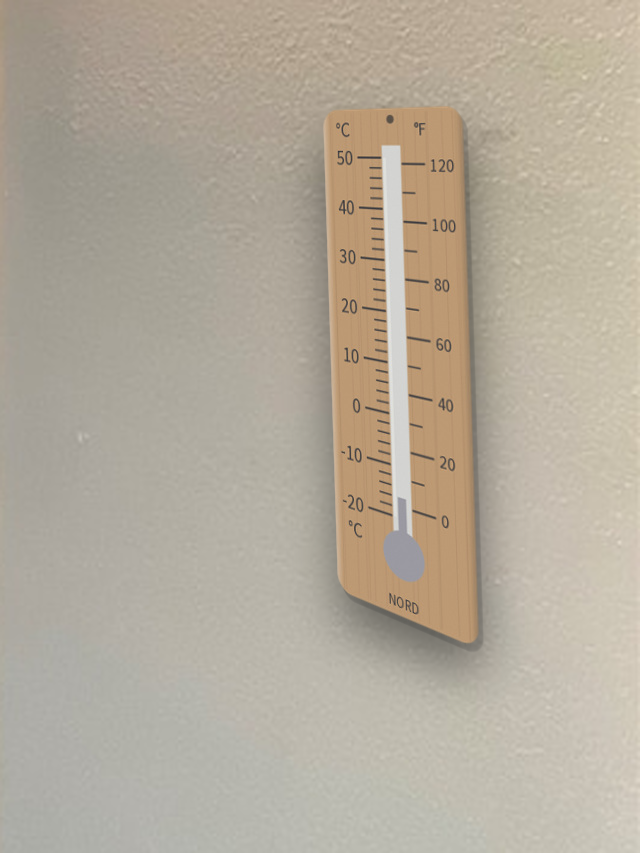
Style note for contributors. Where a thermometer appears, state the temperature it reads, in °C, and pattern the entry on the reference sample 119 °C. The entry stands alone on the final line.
-16 °C
